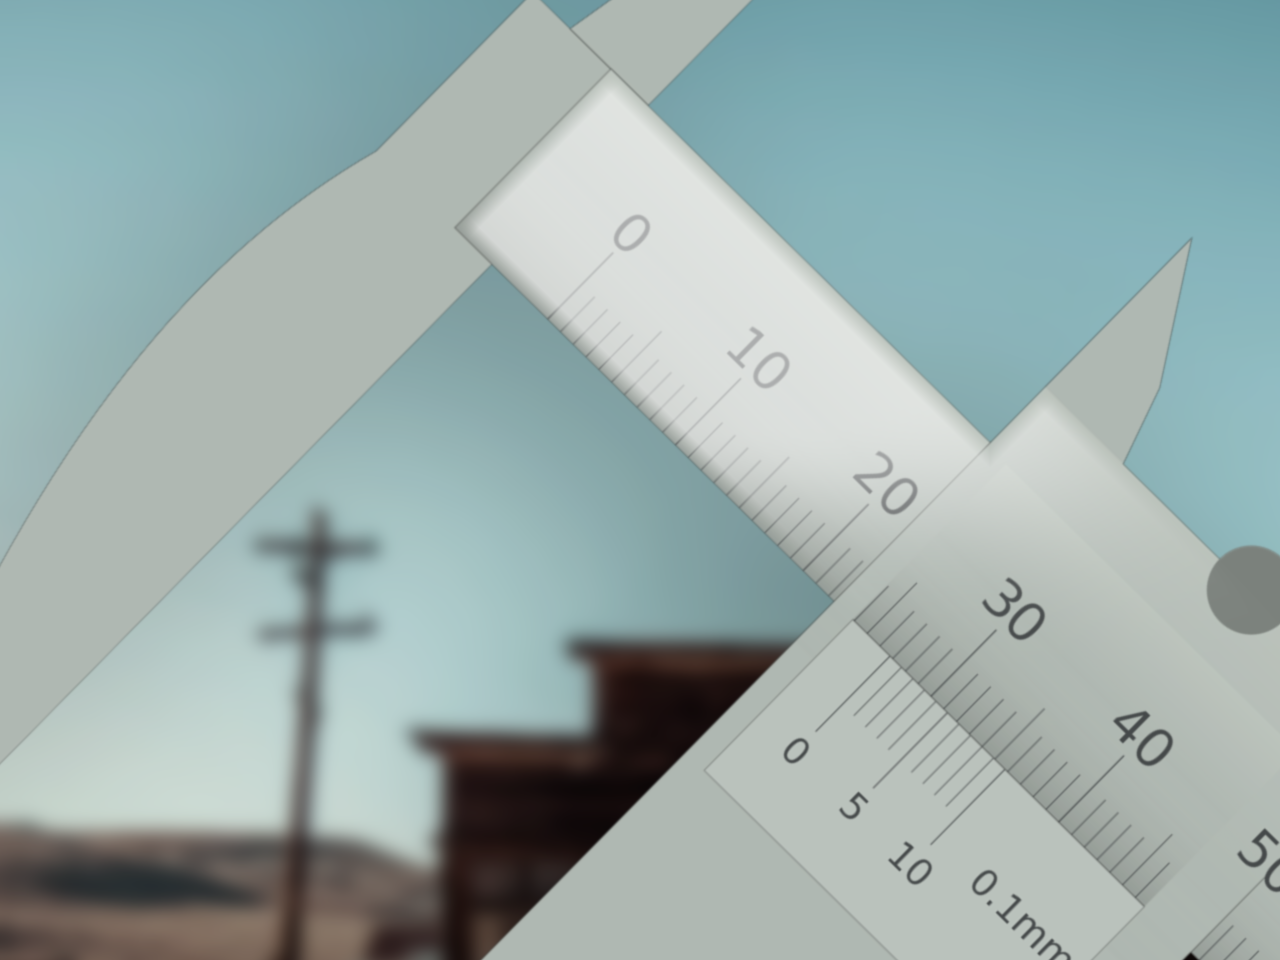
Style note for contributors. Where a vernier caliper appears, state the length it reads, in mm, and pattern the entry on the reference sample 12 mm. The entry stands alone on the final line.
26.8 mm
